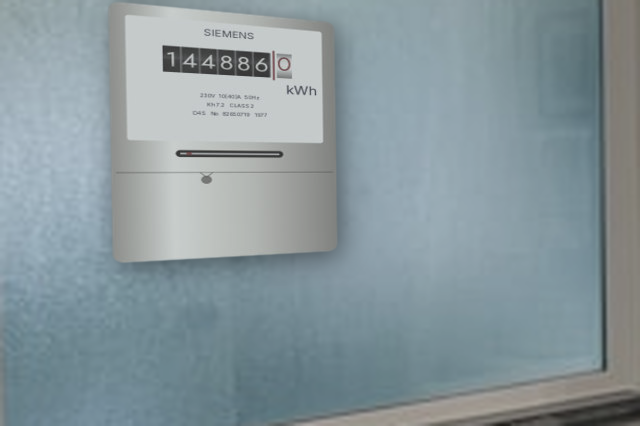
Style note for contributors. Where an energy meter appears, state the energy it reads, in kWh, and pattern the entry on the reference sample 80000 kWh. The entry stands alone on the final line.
144886.0 kWh
